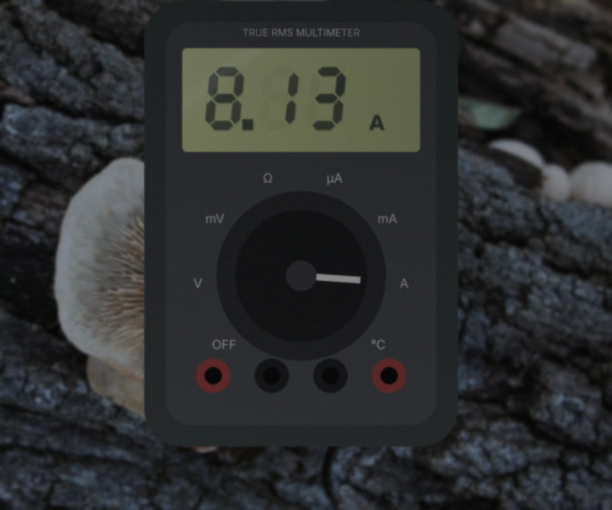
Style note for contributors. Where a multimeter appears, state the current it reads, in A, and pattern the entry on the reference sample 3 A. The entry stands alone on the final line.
8.13 A
